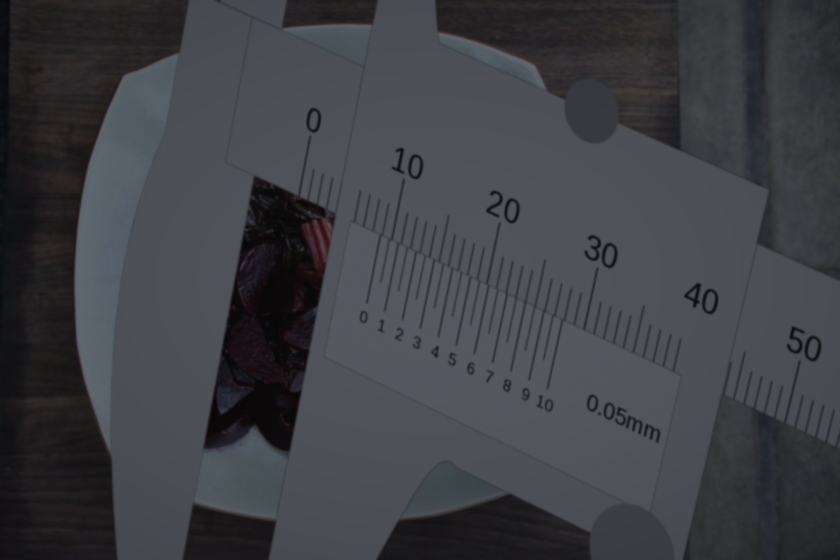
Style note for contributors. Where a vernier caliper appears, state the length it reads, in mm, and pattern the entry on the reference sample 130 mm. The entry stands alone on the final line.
8.8 mm
